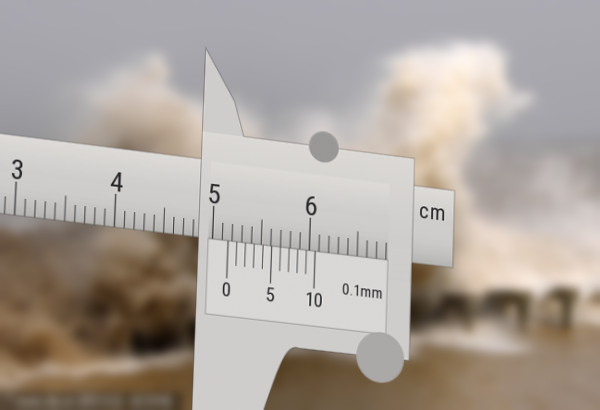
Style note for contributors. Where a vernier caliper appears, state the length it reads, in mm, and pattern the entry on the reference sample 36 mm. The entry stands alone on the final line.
51.6 mm
